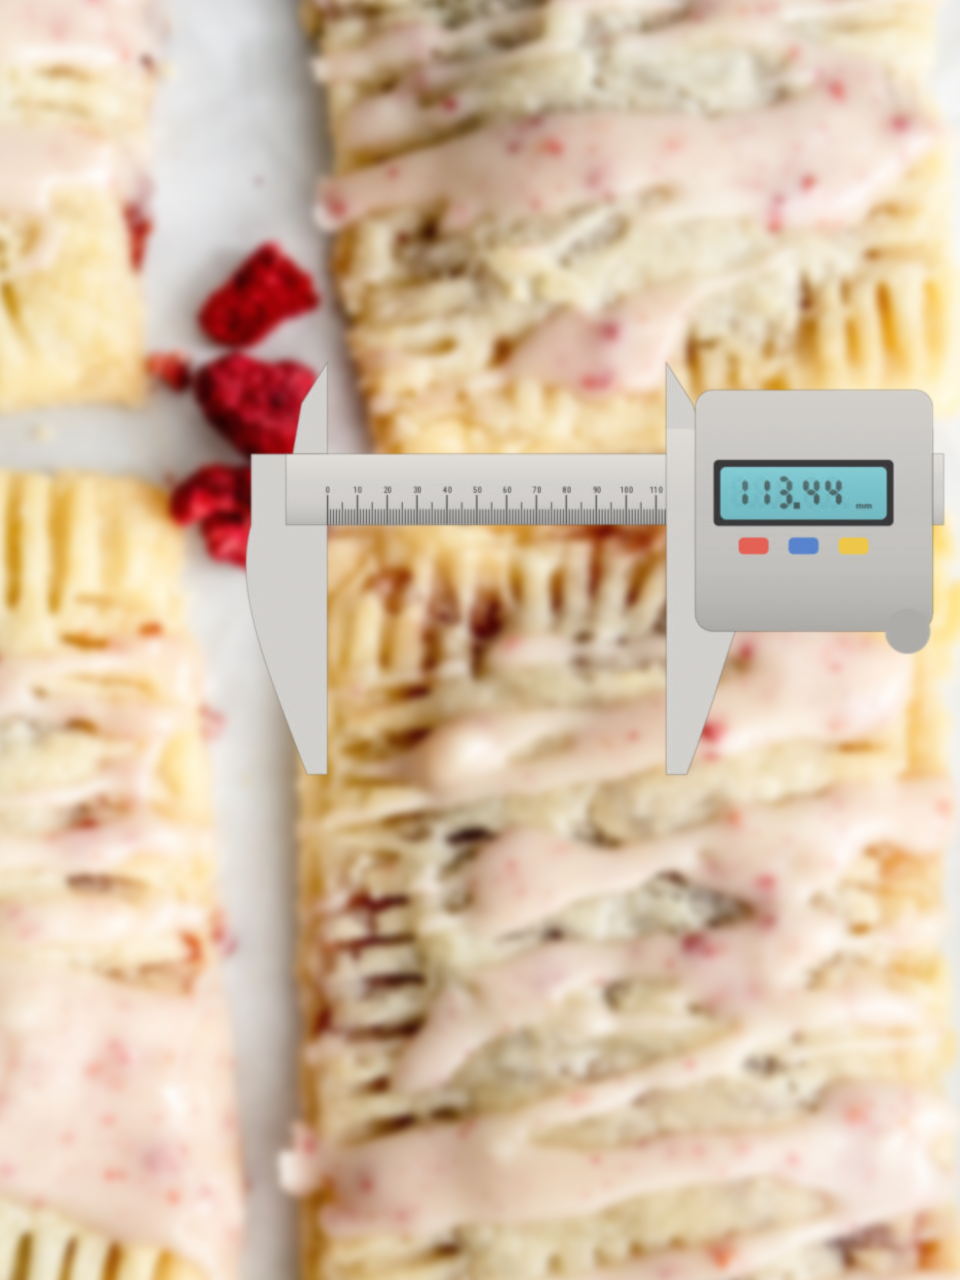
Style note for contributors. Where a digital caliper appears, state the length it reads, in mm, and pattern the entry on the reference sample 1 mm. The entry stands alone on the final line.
113.44 mm
